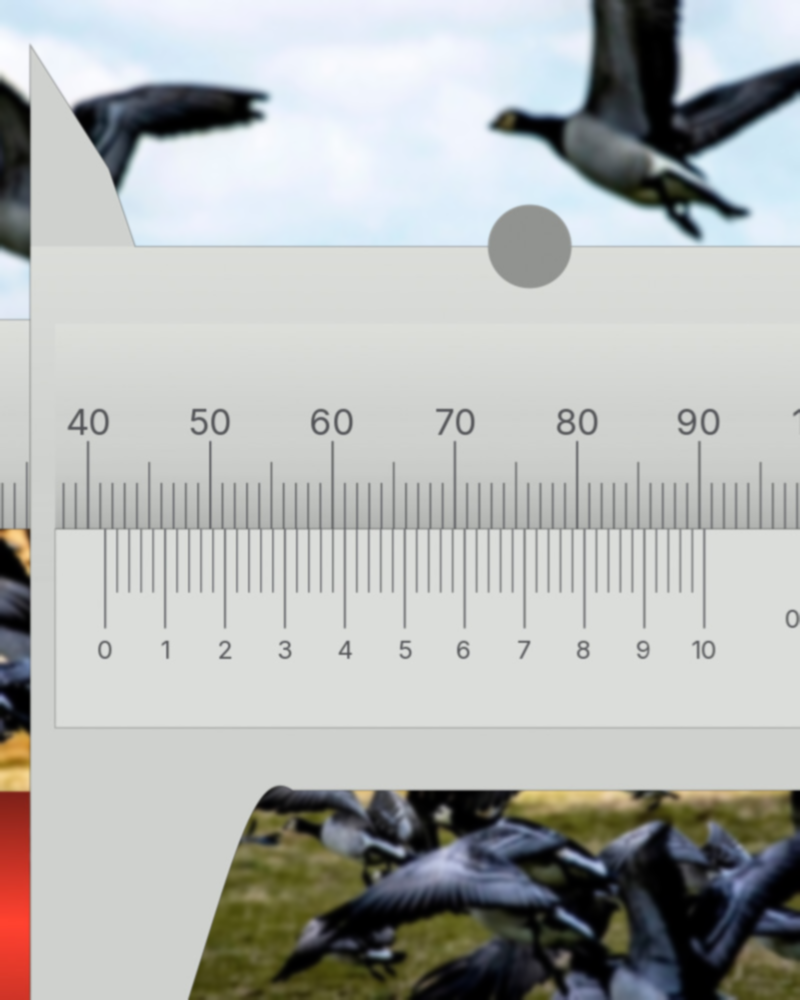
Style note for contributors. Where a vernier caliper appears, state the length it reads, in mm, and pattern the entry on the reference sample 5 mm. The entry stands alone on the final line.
41.4 mm
